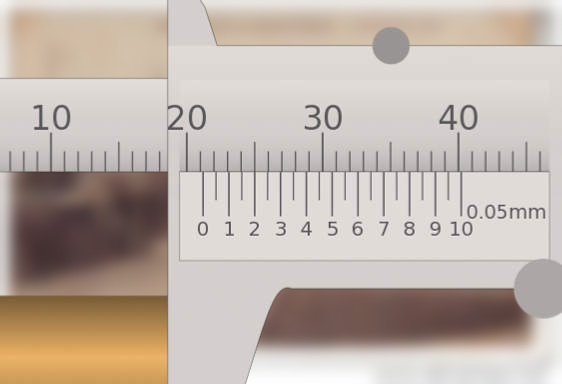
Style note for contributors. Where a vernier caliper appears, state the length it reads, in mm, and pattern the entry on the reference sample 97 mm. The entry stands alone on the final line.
21.2 mm
